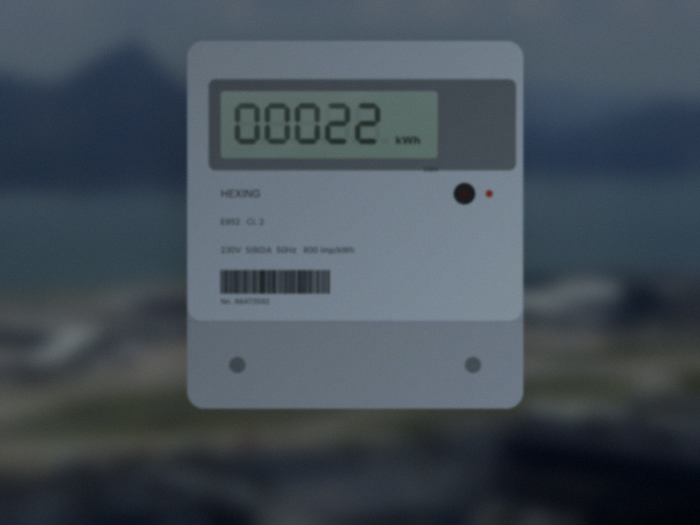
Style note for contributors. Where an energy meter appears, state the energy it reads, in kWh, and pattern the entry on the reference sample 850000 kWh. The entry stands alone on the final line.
22 kWh
